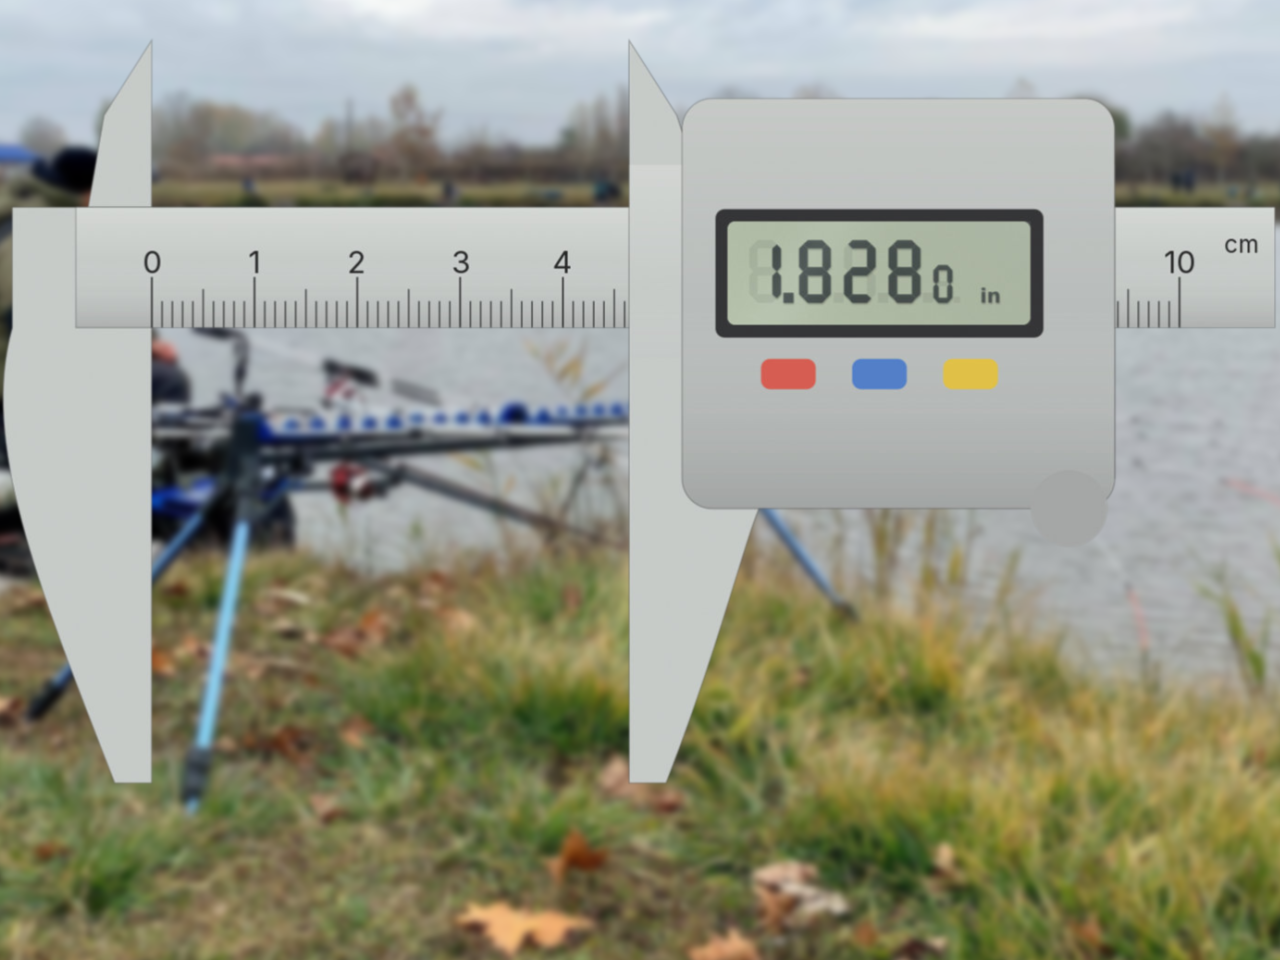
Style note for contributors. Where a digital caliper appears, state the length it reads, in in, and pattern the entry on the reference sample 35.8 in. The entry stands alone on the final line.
1.8280 in
